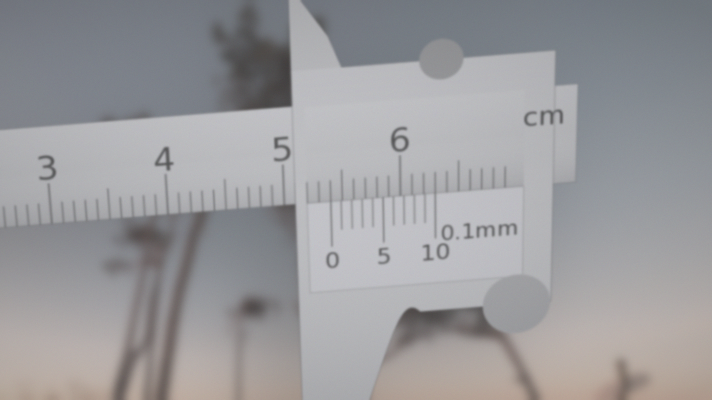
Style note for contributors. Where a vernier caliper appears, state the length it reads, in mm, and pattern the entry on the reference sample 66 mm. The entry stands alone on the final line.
54.0 mm
